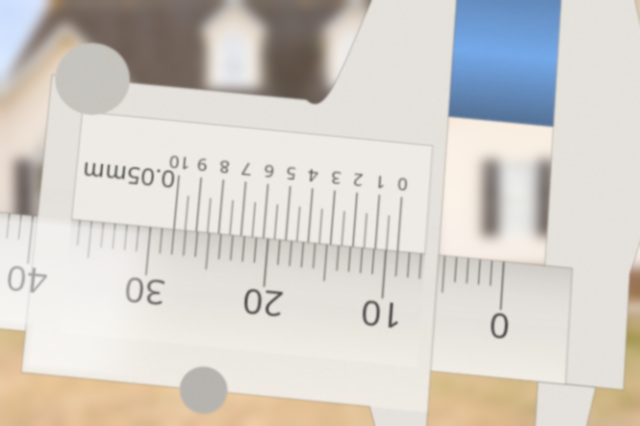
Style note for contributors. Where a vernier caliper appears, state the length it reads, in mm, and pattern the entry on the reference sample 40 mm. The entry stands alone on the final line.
9.0 mm
